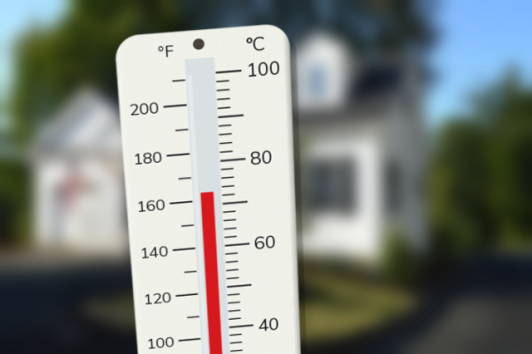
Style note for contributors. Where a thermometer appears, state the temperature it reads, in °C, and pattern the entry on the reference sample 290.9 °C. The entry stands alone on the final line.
73 °C
